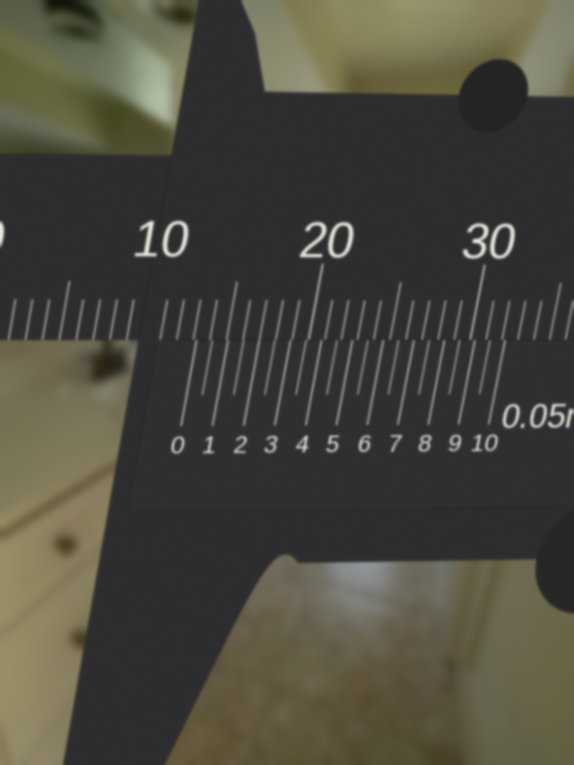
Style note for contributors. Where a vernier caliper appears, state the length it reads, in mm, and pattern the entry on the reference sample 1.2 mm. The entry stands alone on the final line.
13.2 mm
